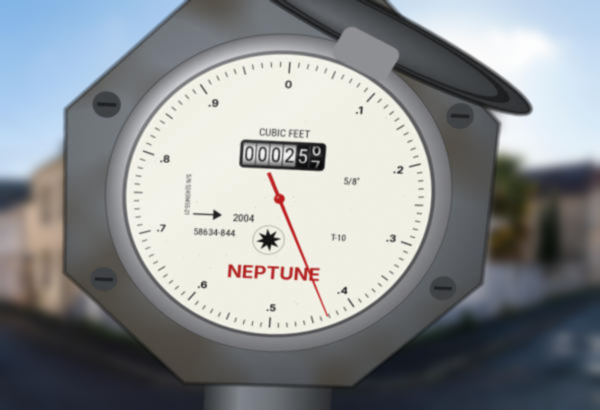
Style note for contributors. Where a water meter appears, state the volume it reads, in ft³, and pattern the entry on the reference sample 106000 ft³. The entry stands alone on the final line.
256.43 ft³
